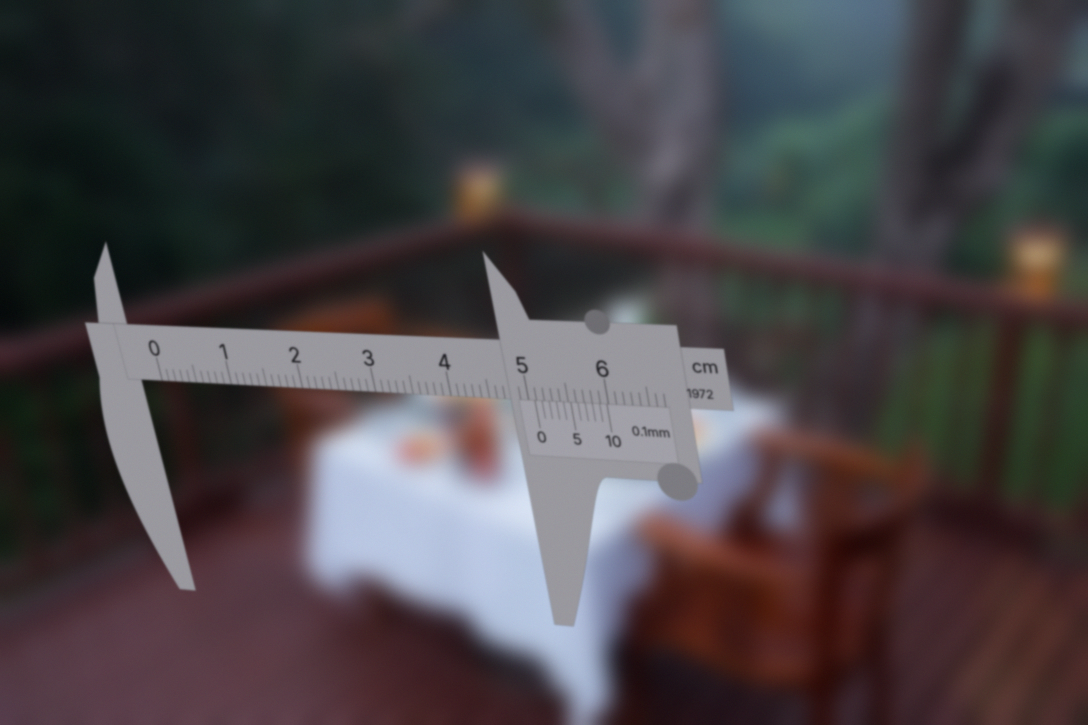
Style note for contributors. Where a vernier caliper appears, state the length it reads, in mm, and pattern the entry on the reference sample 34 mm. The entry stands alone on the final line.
50.8 mm
